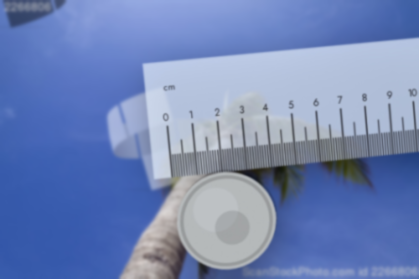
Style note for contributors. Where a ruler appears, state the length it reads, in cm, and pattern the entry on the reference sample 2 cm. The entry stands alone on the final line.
4 cm
